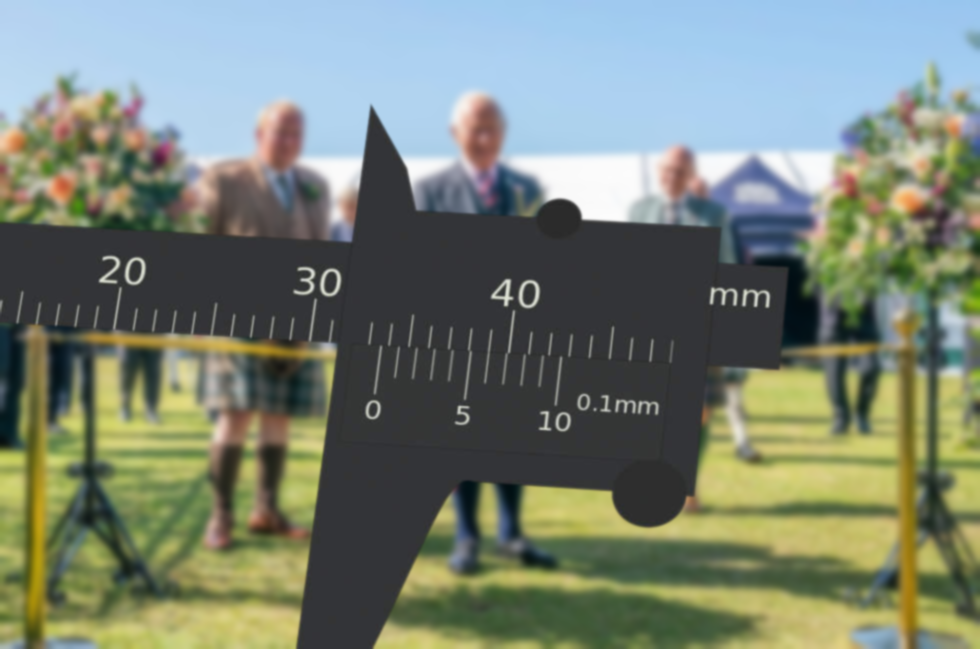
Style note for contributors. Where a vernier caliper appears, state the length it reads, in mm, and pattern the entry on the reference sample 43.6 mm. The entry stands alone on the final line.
33.6 mm
